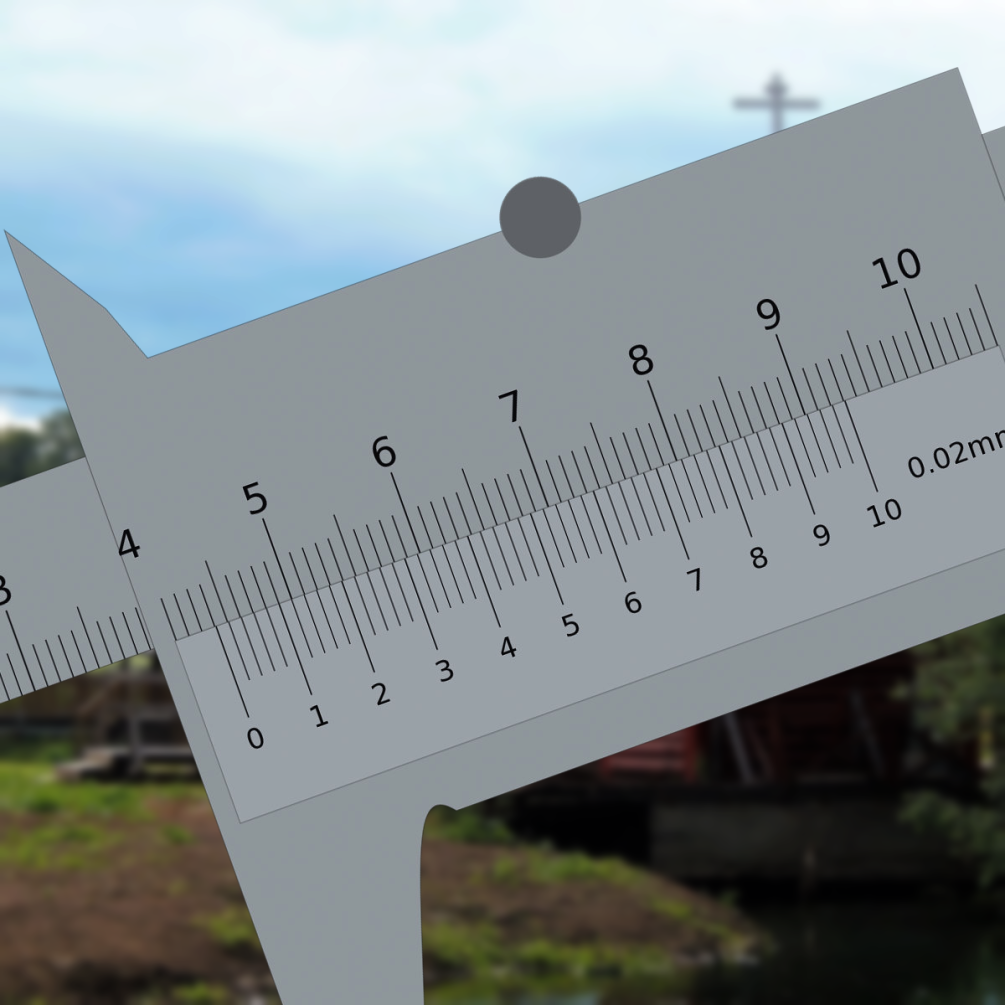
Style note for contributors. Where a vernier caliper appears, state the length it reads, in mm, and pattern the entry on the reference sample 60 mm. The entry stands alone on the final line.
44.1 mm
